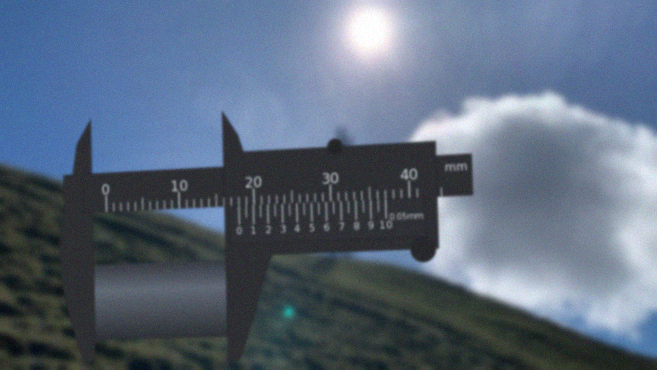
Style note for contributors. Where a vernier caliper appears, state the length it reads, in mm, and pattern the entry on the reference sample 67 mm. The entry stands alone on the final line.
18.0 mm
